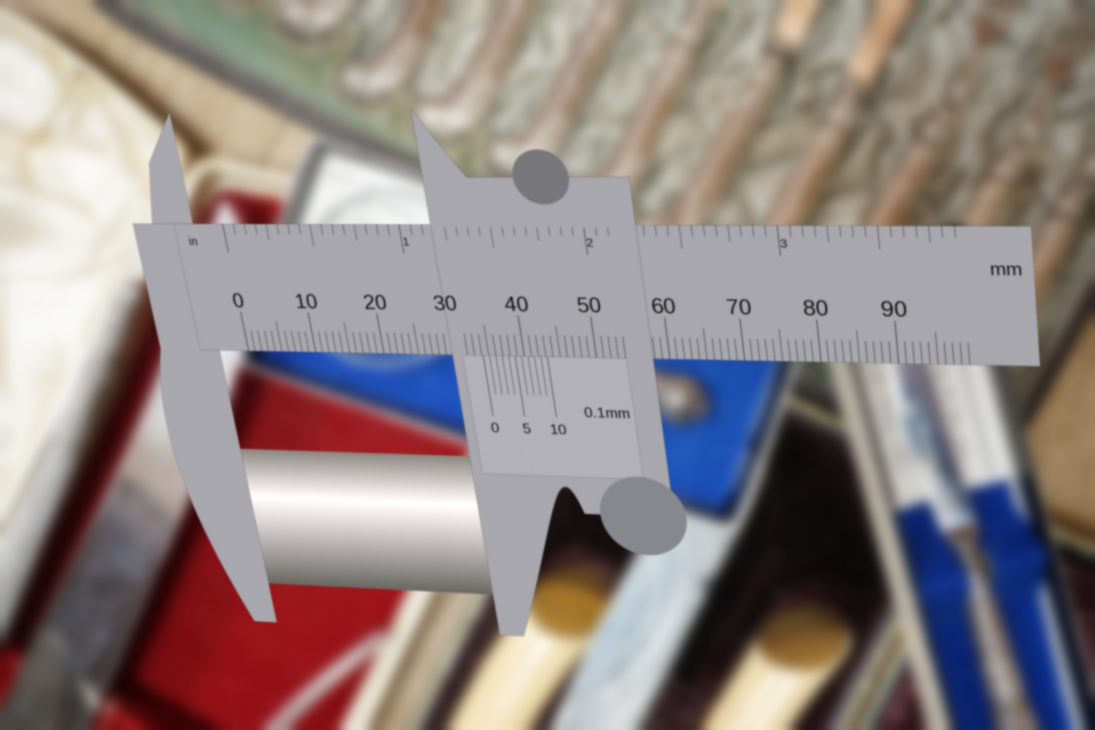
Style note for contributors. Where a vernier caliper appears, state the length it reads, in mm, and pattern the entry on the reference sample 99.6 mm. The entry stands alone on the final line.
34.2 mm
